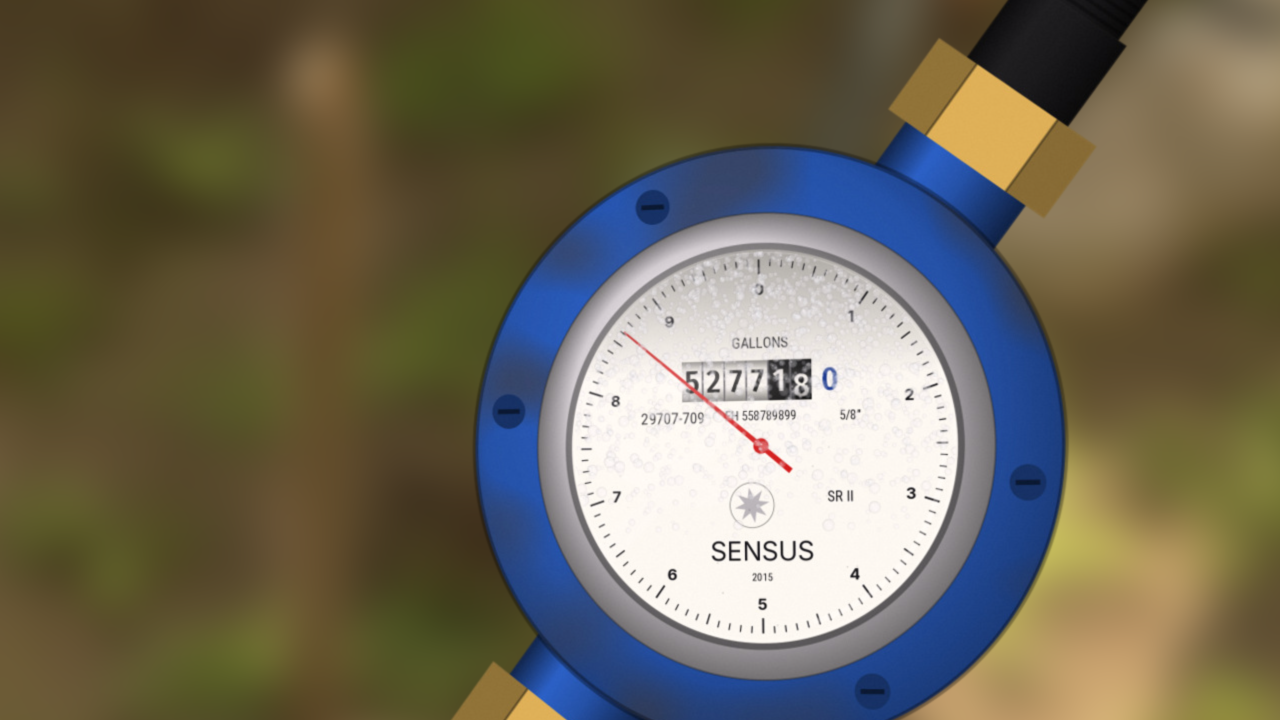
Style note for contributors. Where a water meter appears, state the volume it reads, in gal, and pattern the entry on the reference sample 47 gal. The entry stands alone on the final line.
5277178.6 gal
